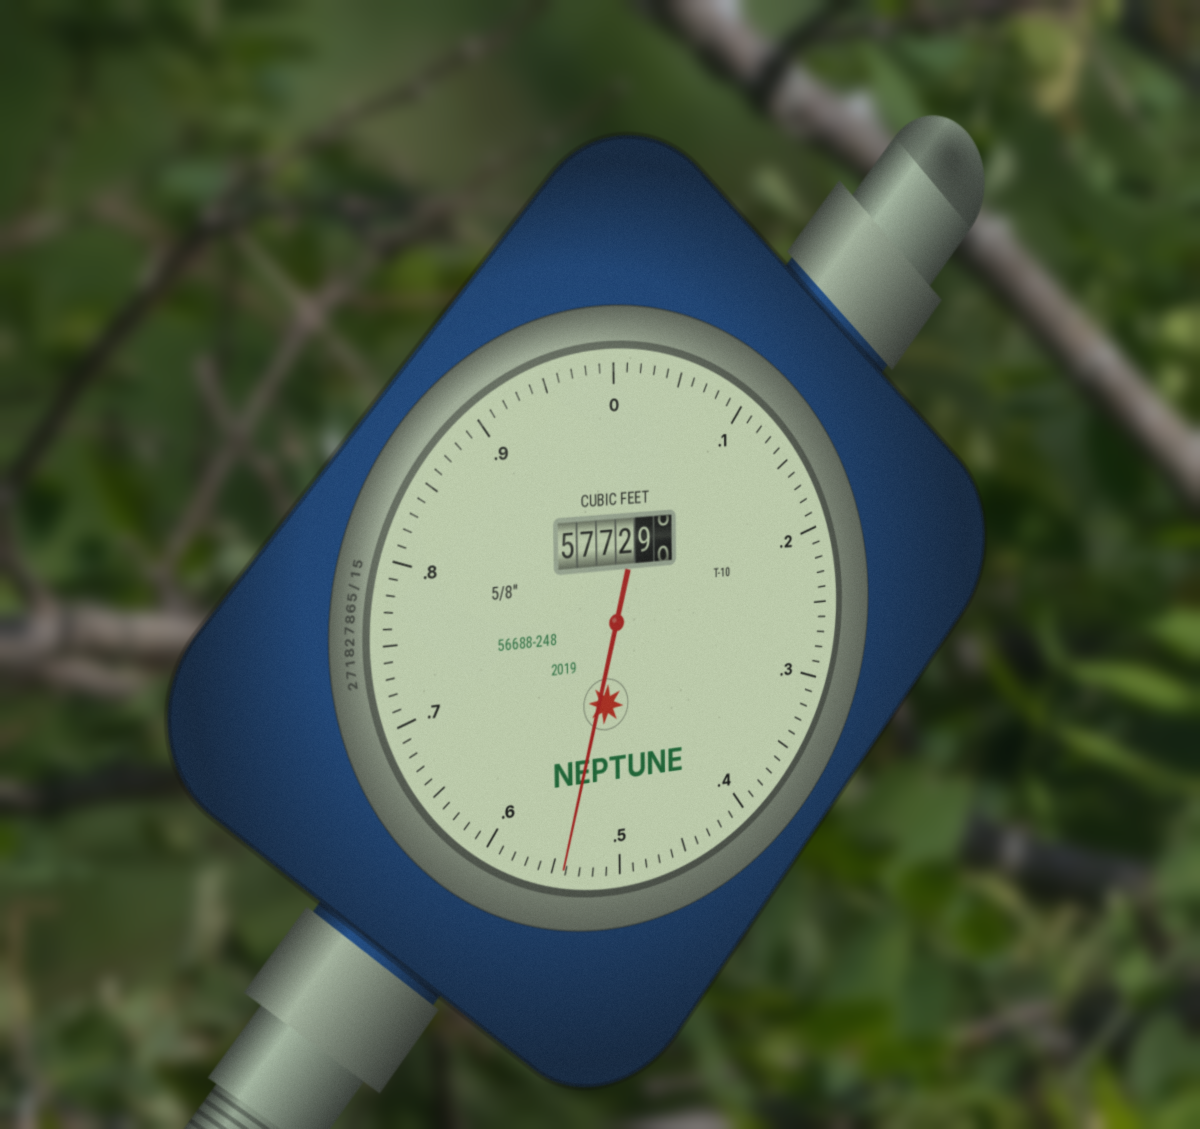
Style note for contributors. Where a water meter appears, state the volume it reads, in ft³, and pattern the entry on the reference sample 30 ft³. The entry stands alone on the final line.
577298.54 ft³
